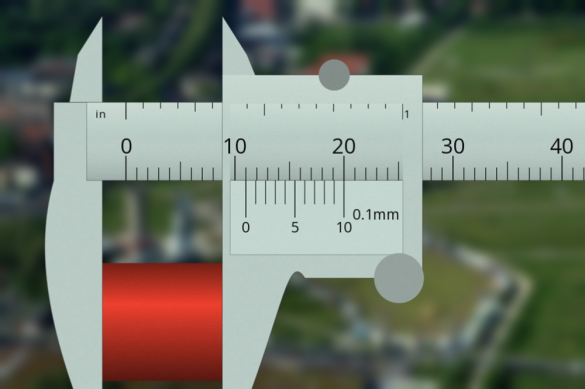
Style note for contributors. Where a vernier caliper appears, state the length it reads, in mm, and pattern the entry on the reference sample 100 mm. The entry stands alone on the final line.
11.0 mm
